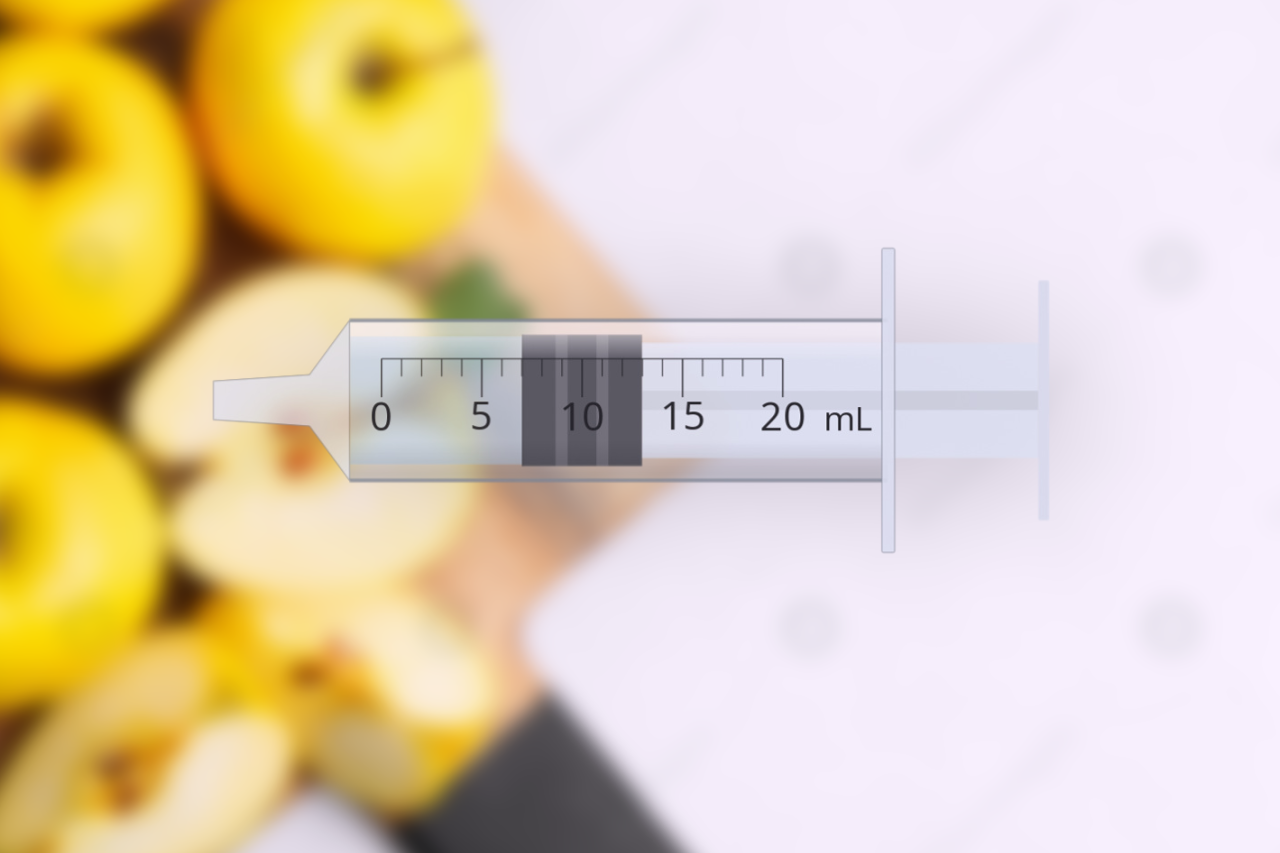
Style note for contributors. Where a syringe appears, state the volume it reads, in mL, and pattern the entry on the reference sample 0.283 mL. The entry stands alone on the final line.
7 mL
